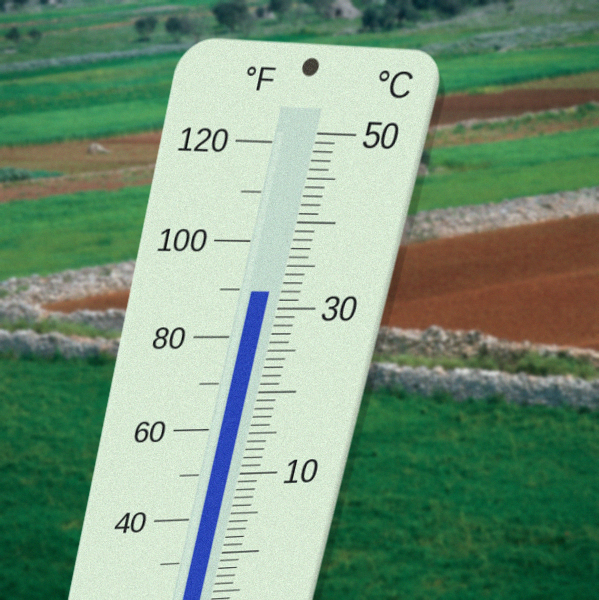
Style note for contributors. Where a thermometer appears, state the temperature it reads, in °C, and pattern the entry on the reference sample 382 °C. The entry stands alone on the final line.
32 °C
